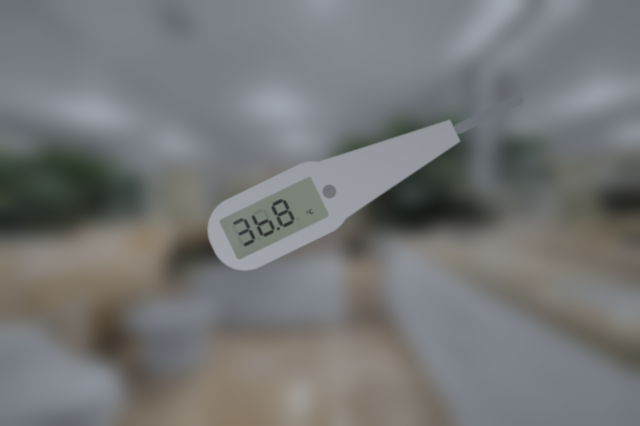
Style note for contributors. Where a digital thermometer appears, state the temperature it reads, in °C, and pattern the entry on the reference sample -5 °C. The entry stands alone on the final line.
36.8 °C
